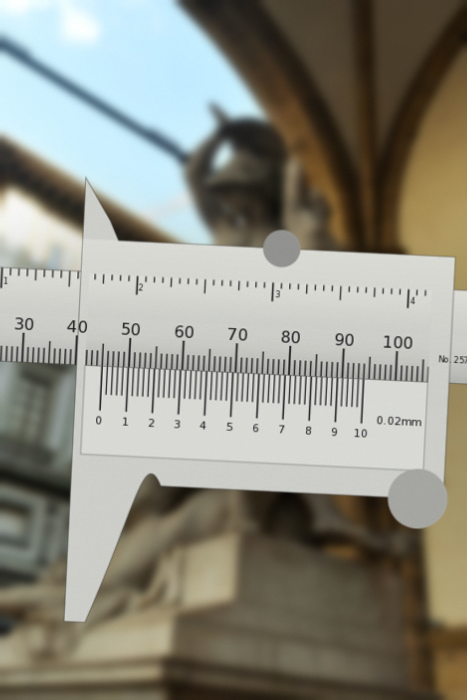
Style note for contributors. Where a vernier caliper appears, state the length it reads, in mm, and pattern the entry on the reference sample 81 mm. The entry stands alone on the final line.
45.0 mm
